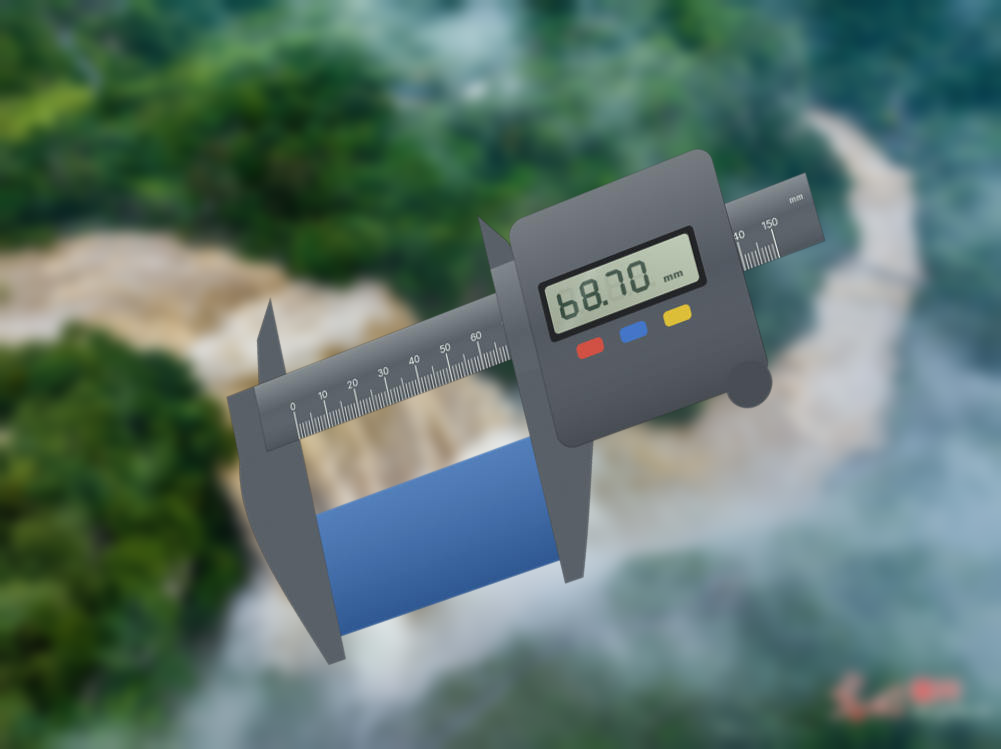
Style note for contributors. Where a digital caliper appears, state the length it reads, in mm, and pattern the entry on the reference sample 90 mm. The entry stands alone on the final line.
68.70 mm
